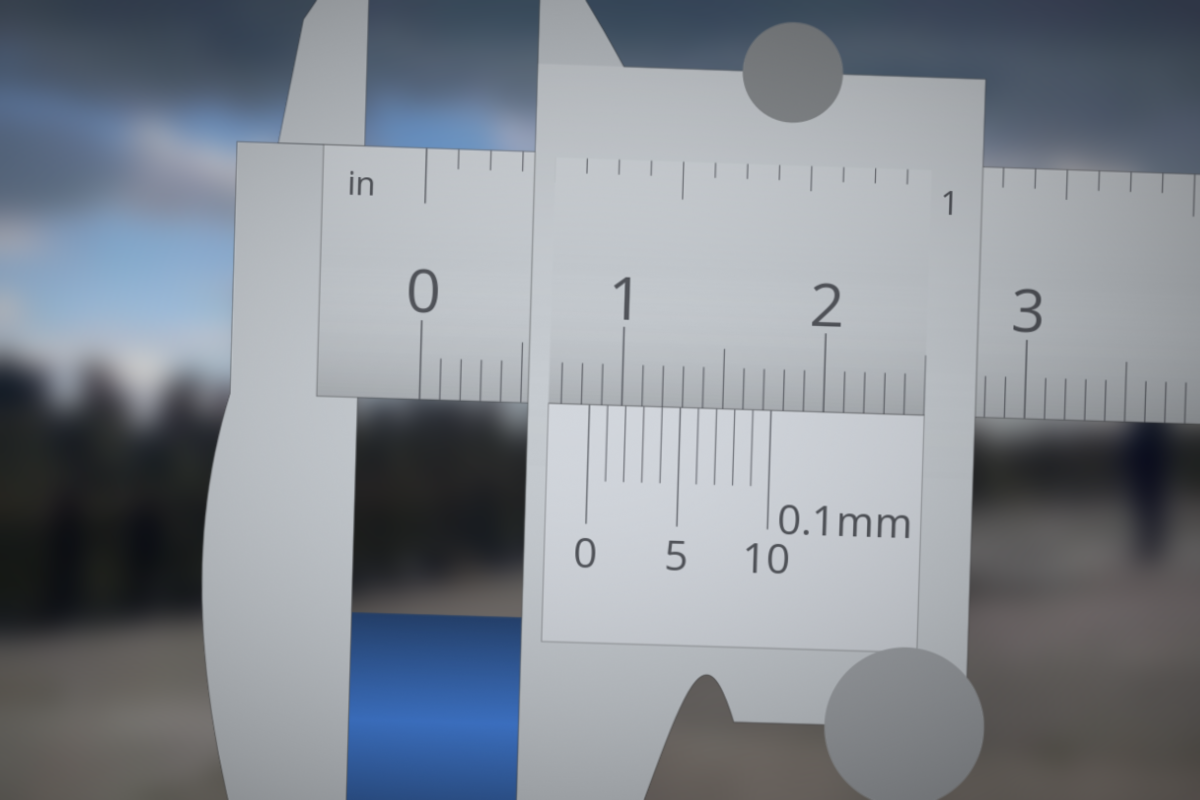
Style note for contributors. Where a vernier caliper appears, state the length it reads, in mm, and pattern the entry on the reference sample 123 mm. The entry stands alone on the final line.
8.4 mm
